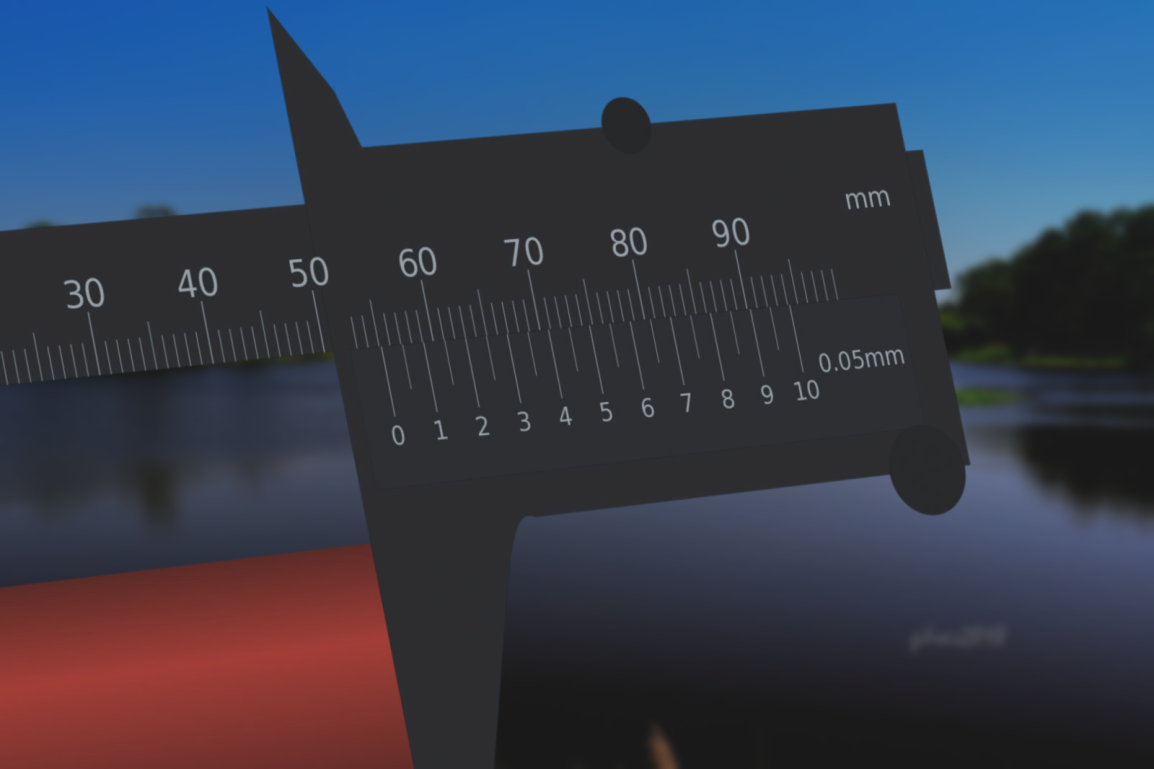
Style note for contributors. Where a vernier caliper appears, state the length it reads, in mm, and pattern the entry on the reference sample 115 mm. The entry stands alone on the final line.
55.2 mm
